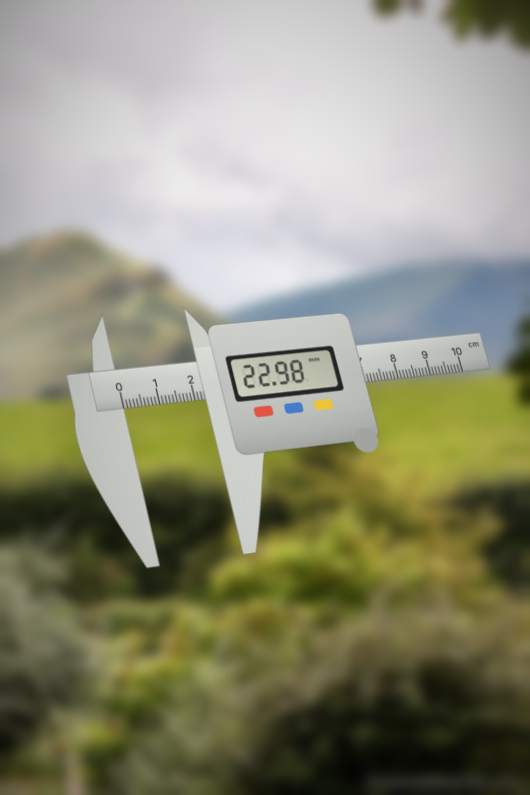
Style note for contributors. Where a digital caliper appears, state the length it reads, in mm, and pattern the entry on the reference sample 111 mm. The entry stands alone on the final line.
22.98 mm
